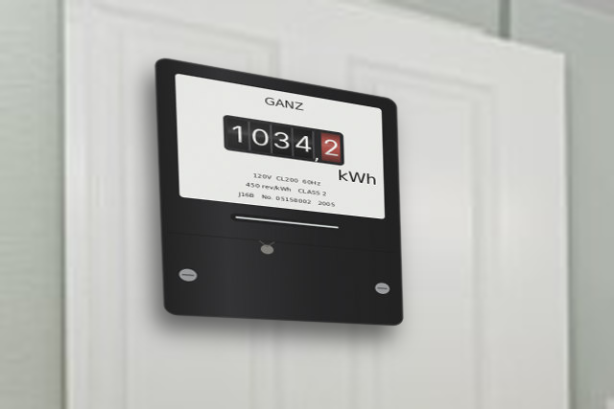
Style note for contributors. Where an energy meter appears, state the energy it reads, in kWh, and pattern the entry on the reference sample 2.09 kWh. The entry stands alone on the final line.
1034.2 kWh
